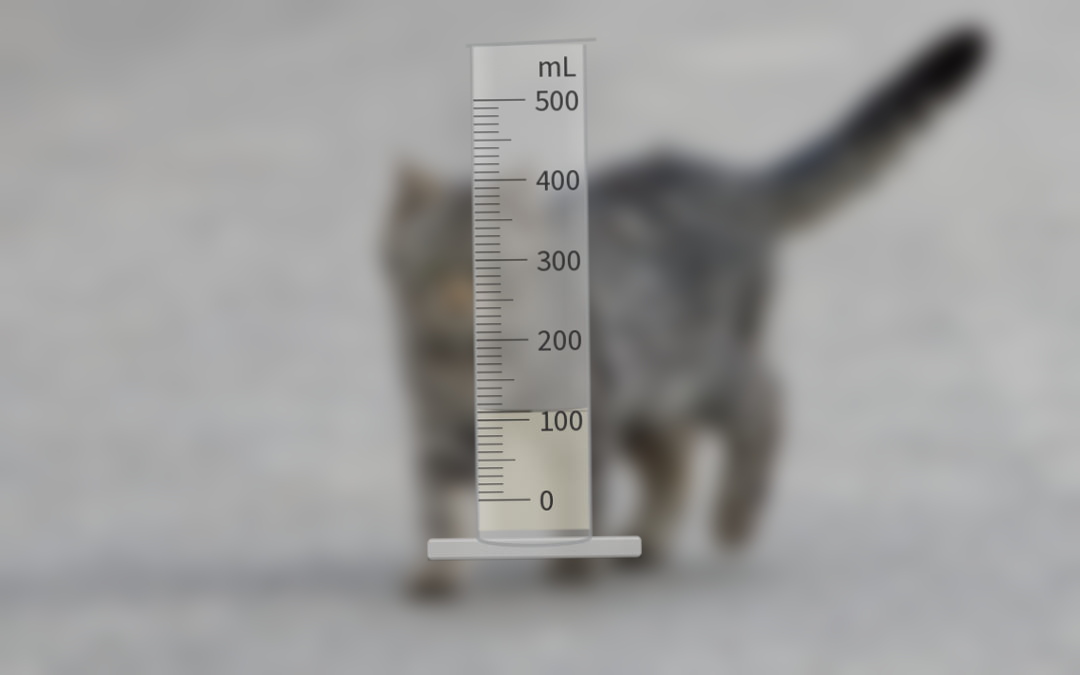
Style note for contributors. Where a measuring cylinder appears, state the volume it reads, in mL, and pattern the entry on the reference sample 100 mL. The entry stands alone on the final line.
110 mL
